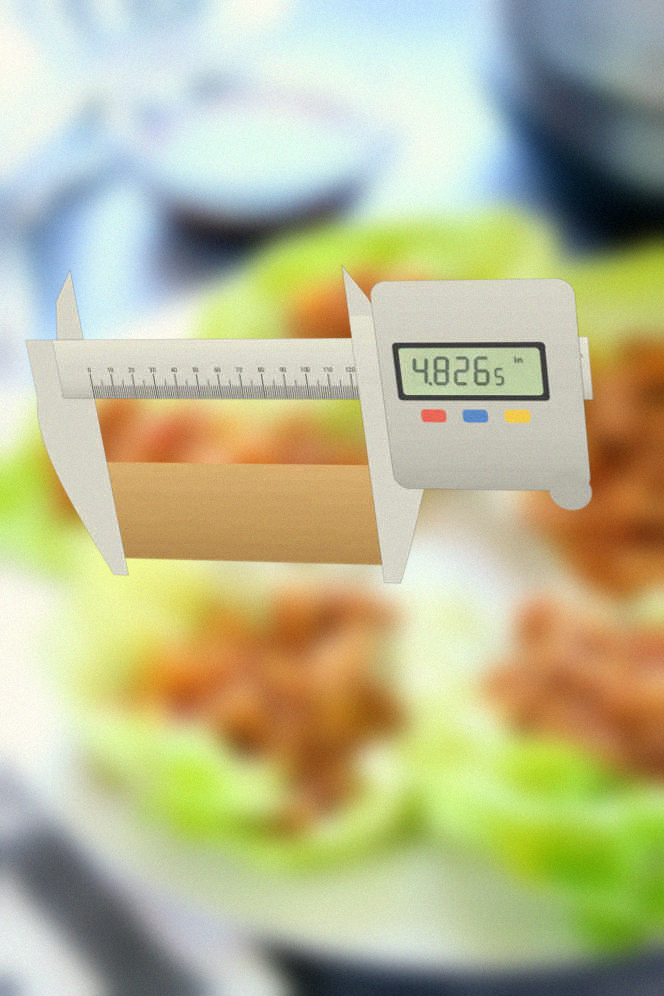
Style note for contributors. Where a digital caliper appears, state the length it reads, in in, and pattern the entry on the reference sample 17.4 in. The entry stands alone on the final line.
4.8265 in
